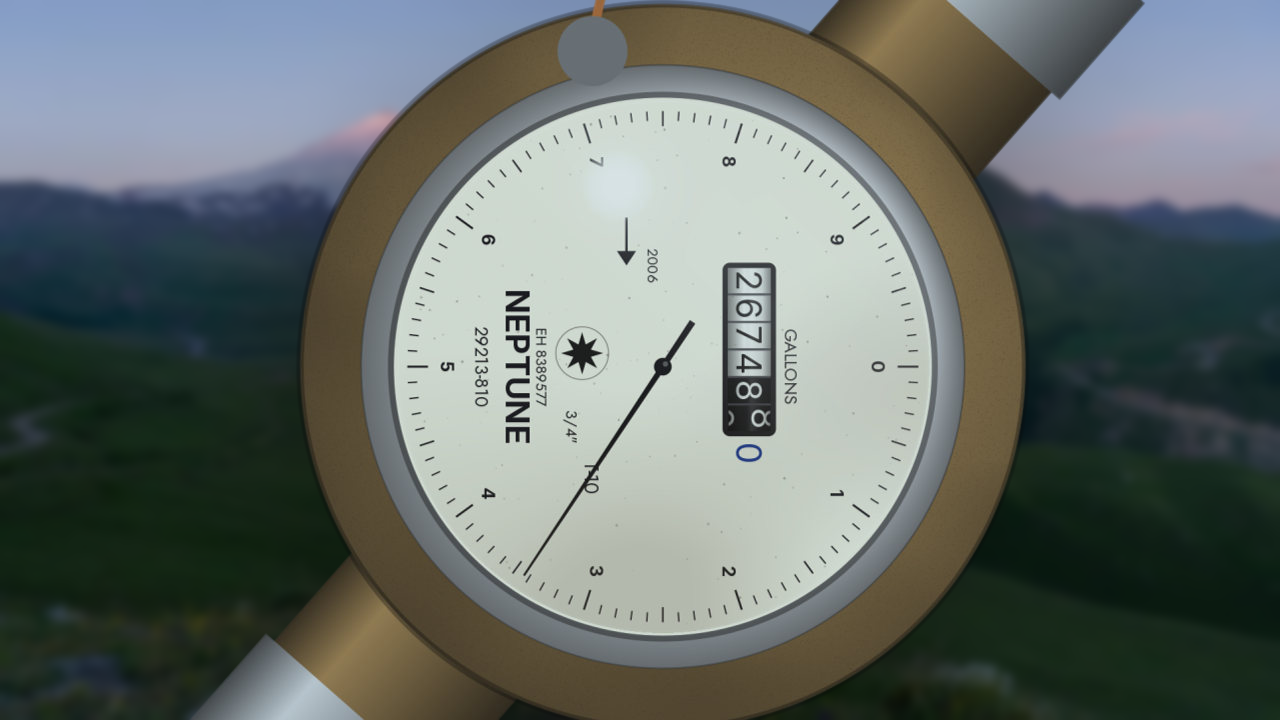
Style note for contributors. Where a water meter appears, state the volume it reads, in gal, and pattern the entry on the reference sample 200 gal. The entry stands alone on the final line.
2674883.4 gal
